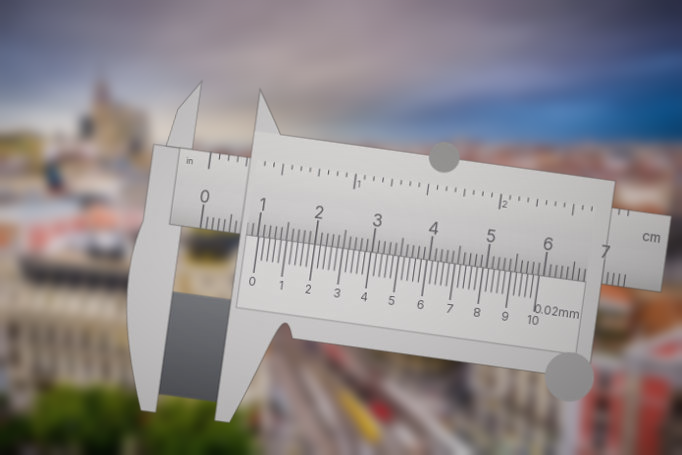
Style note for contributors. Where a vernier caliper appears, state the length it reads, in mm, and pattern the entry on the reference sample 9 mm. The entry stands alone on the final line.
10.2 mm
